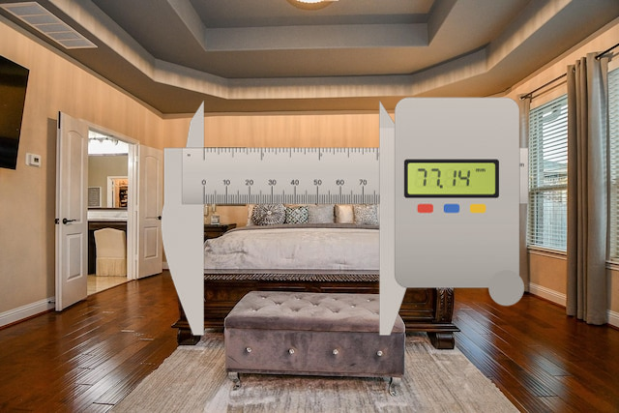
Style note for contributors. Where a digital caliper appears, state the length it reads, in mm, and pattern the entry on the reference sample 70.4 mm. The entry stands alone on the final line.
77.14 mm
